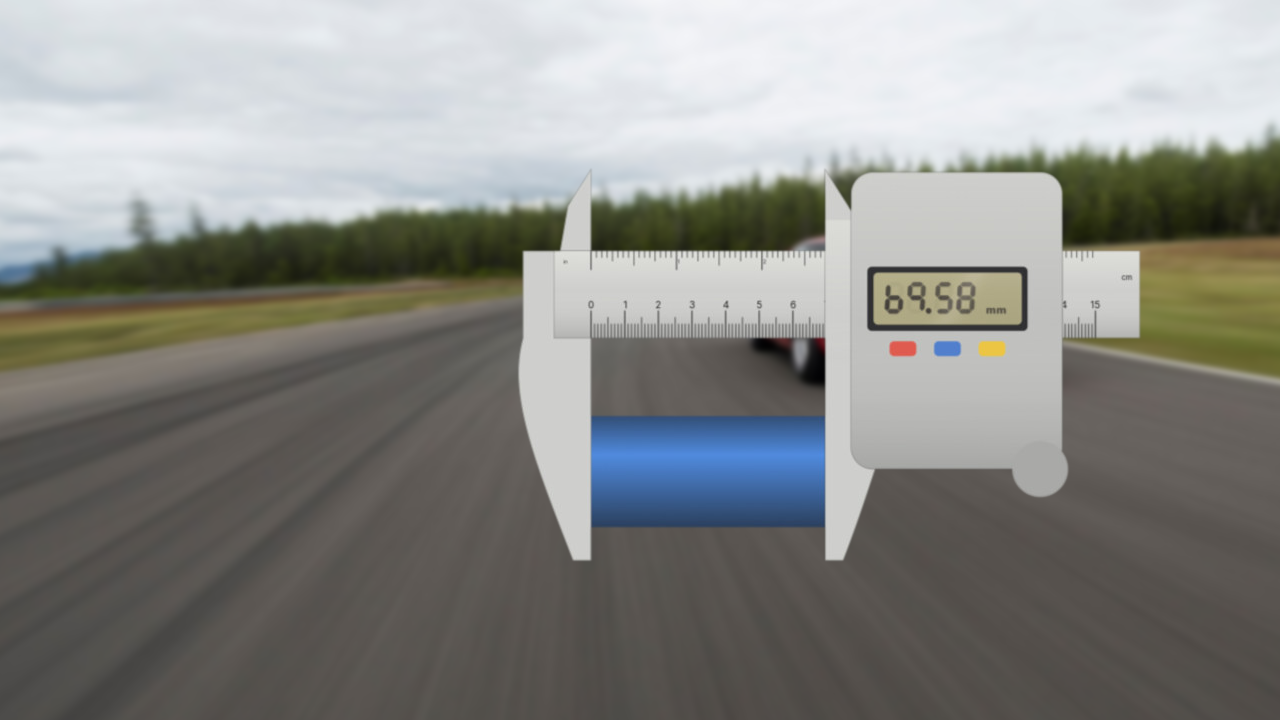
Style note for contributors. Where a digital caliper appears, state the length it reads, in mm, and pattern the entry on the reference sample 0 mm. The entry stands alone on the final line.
69.58 mm
